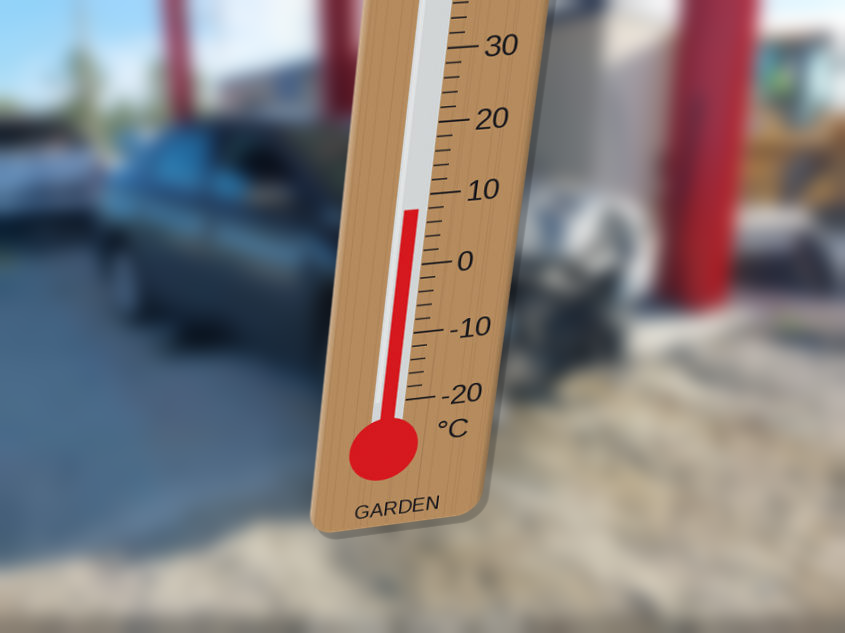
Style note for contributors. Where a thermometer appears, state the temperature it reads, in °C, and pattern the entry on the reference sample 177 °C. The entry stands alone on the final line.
8 °C
